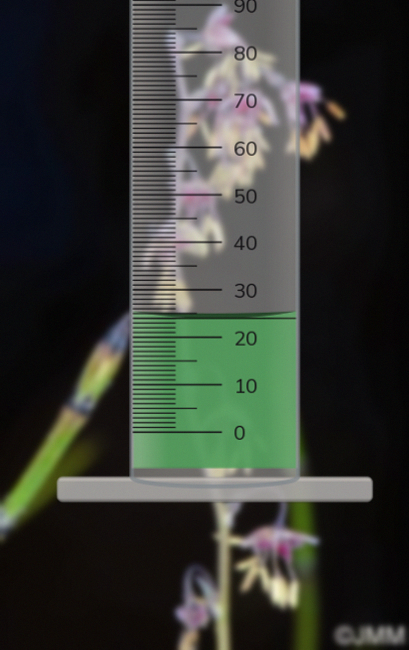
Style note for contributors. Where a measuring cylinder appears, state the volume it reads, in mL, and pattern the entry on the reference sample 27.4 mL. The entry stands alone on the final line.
24 mL
